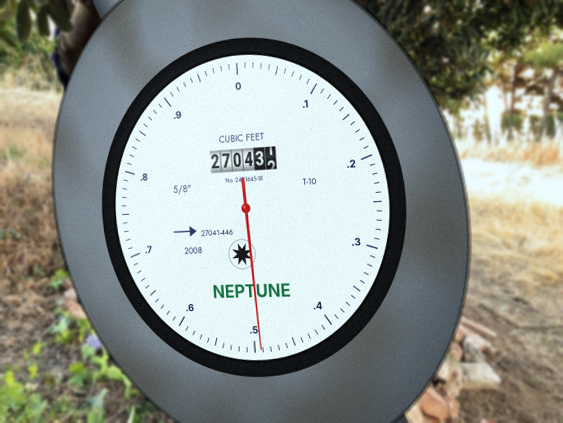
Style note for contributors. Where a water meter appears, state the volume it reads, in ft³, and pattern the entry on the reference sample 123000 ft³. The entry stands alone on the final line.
270431.49 ft³
